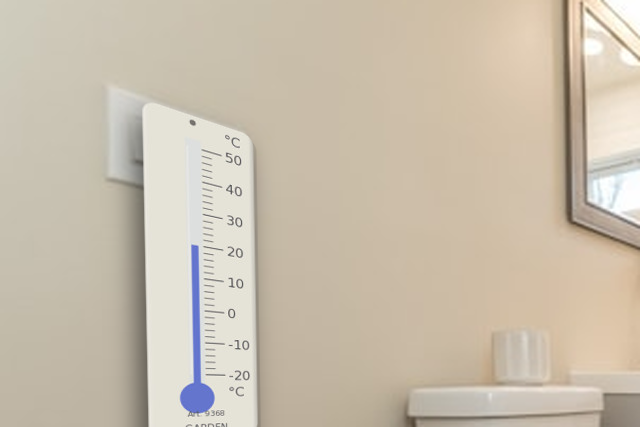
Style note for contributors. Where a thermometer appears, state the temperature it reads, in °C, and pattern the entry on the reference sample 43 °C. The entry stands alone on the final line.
20 °C
